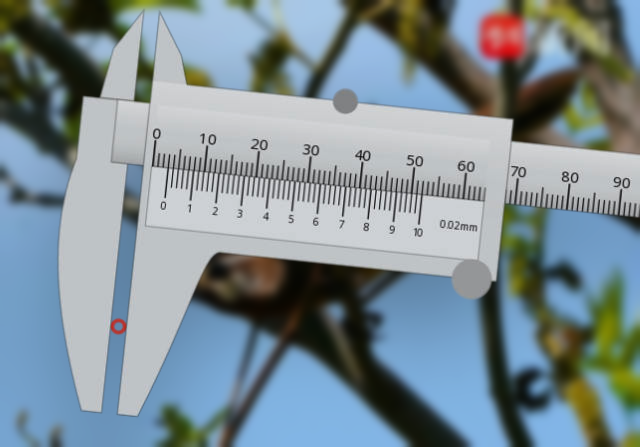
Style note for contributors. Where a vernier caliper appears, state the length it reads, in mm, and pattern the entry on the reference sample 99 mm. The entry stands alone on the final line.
3.0 mm
